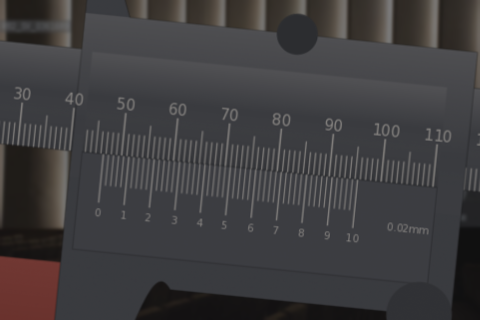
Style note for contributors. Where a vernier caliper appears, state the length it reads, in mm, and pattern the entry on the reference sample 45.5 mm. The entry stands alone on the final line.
46.5 mm
